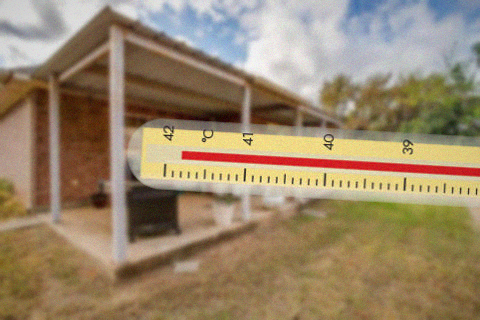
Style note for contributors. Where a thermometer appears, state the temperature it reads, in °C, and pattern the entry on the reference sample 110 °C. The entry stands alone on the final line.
41.8 °C
